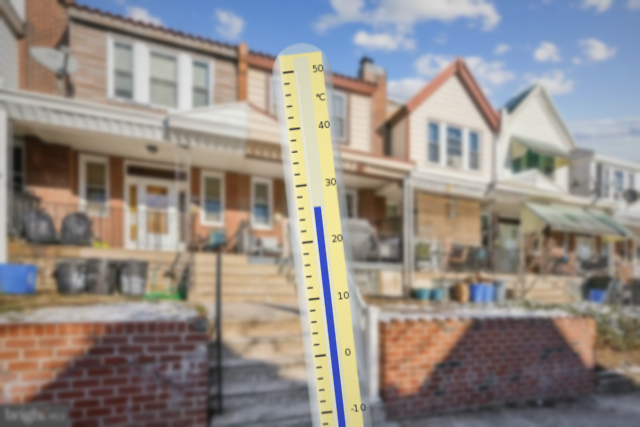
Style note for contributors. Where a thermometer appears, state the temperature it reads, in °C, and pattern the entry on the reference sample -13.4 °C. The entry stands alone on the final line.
26 °C
